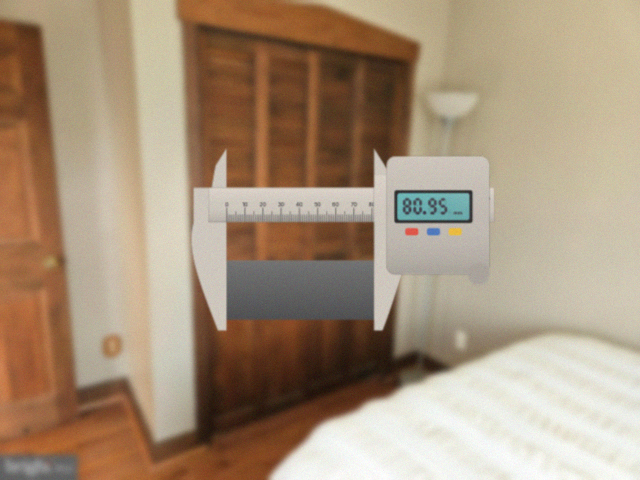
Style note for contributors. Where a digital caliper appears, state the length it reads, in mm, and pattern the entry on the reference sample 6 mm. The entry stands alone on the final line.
80.95 mm
